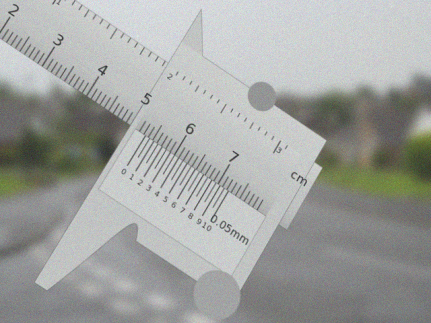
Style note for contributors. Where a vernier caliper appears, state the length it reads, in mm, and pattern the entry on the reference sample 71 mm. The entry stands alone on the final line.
53.4 mm
